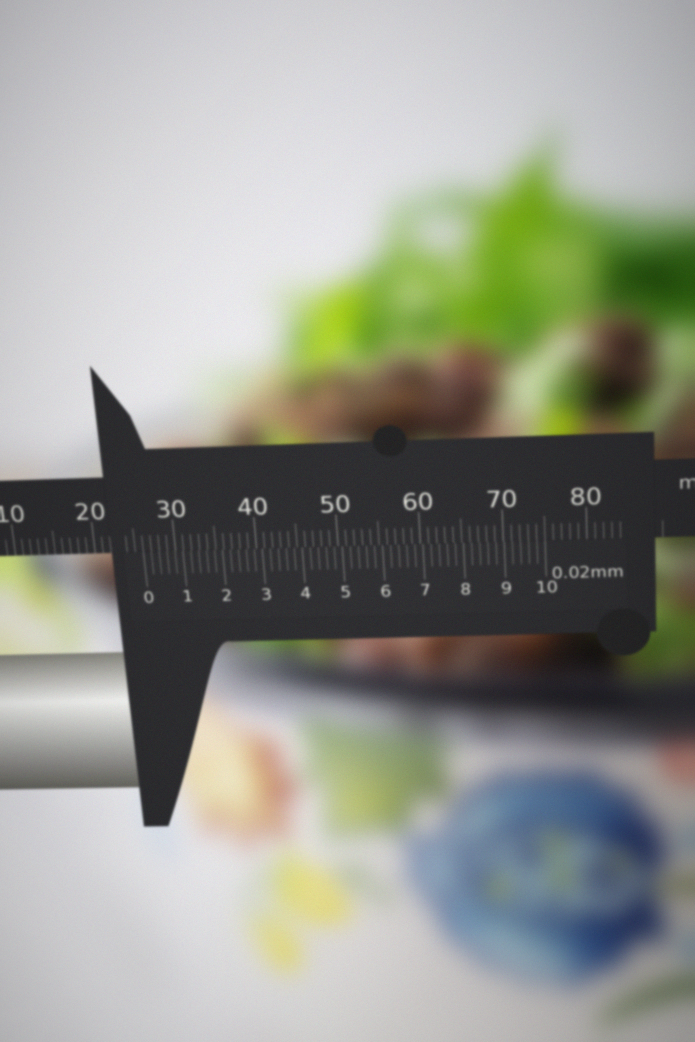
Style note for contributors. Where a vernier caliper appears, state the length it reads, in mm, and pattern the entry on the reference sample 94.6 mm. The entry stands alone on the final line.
26.0 mm
